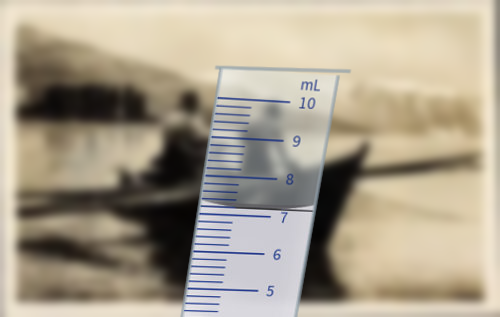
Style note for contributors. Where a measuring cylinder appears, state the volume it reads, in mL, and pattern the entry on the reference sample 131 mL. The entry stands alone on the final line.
7.2 mL
